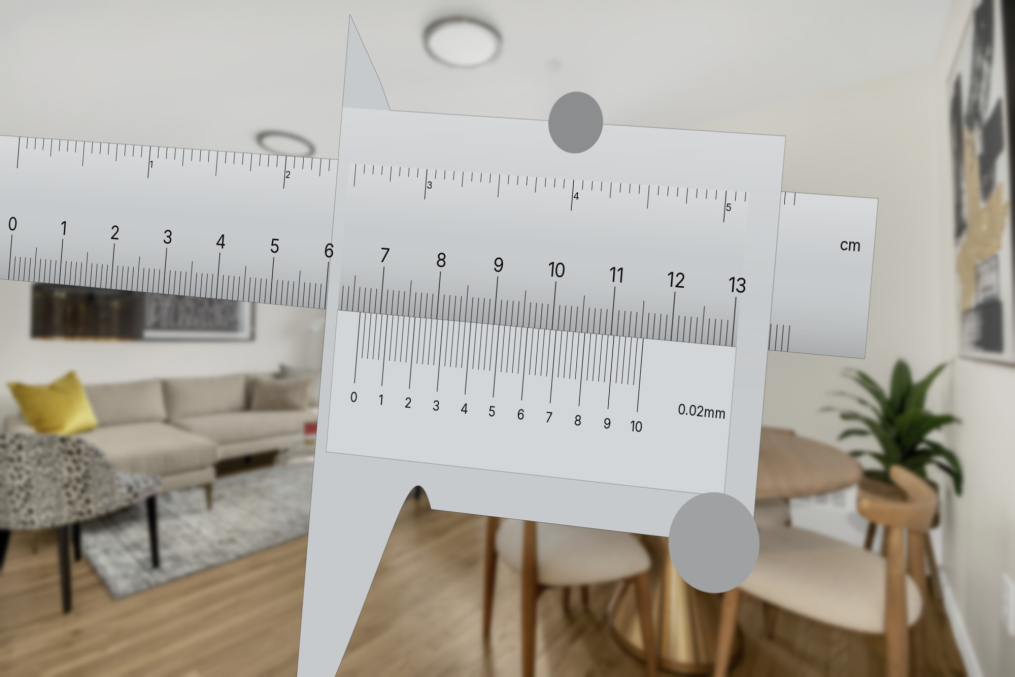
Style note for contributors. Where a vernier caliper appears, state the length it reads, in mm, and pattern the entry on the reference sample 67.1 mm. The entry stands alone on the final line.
66.4 mm
